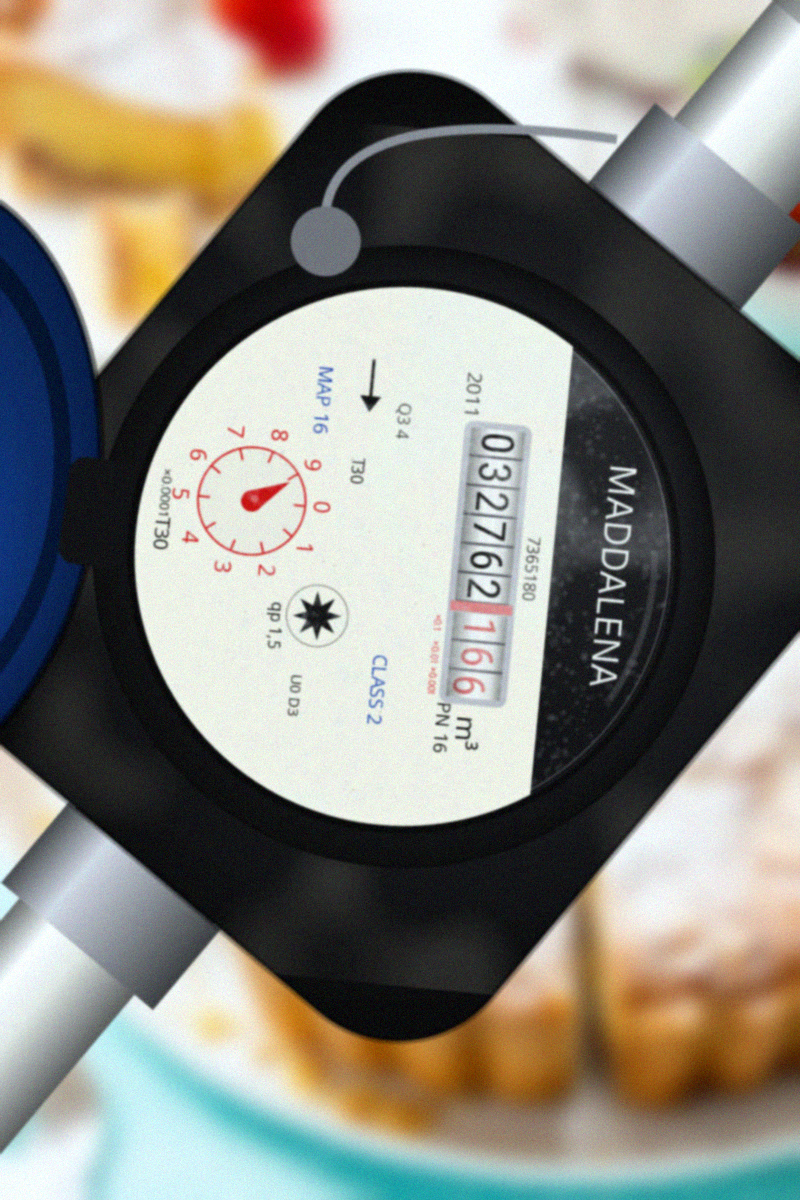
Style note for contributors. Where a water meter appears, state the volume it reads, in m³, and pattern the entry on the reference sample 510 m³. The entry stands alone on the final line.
32762.1659 m³
